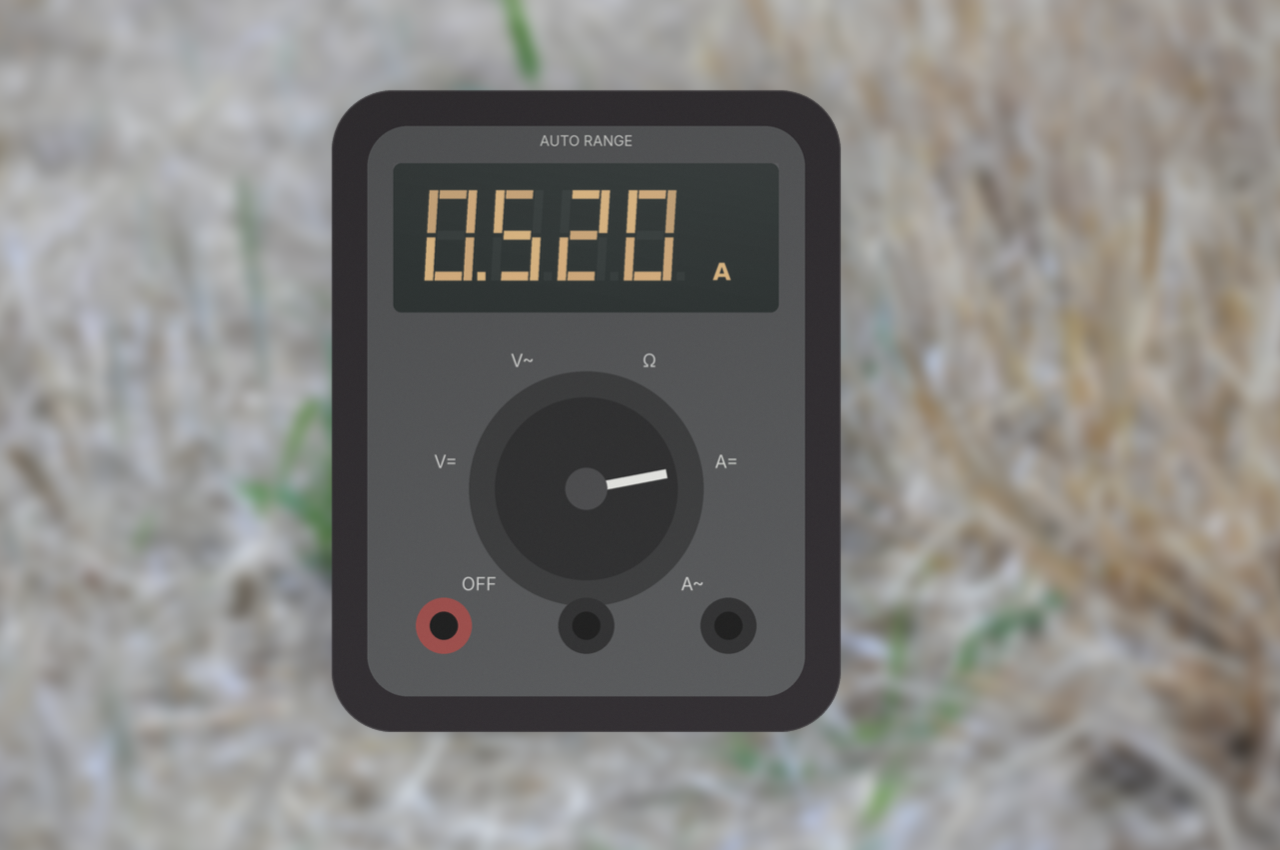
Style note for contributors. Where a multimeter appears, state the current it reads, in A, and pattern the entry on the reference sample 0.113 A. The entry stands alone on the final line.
0.520 A
